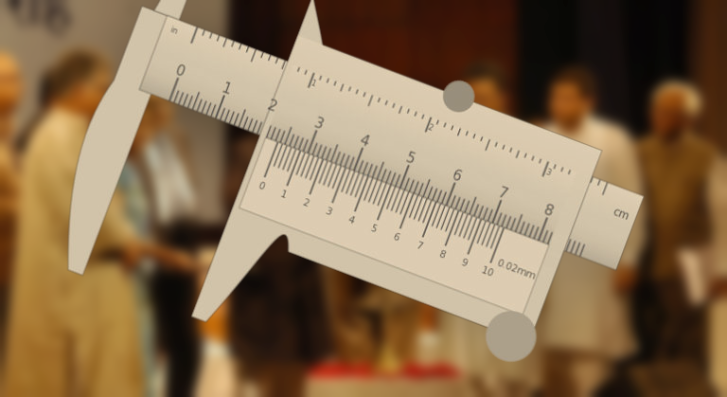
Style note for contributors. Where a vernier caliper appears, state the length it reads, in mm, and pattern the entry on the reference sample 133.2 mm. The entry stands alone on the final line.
23.5 mm
